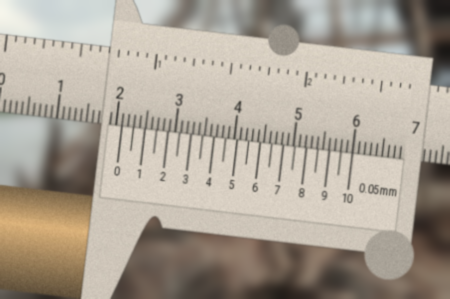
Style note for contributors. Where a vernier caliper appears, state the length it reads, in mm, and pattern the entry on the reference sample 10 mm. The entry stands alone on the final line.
21.0 mm
